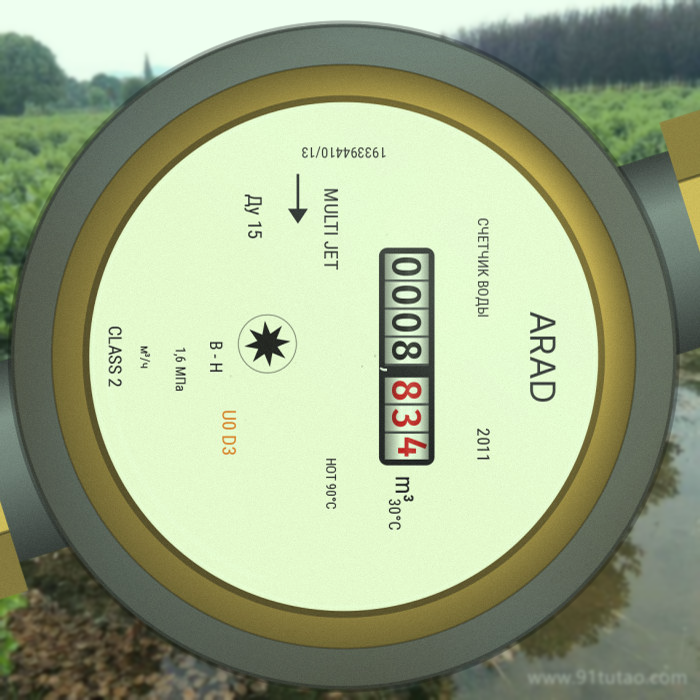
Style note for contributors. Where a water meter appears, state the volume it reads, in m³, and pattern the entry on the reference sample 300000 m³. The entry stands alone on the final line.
8.834 m³
